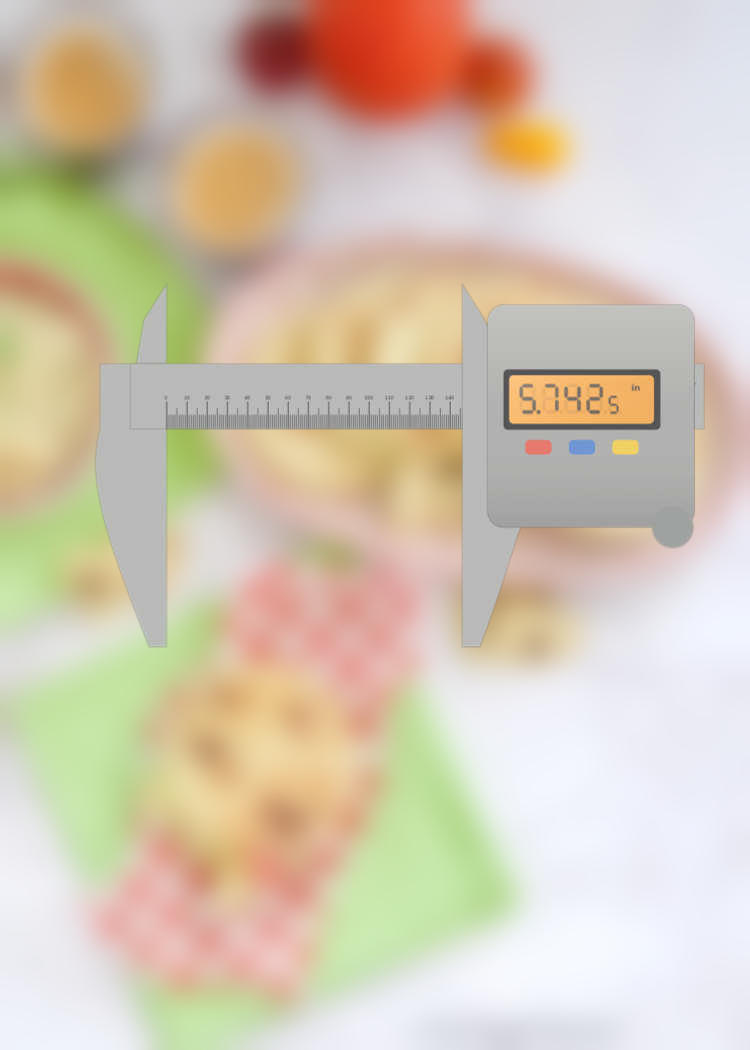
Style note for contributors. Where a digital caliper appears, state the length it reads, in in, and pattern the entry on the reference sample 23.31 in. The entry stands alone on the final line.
5.7425 in
